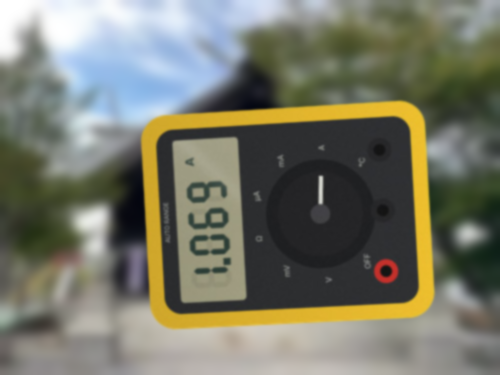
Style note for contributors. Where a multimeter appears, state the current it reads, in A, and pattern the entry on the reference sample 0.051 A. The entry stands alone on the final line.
1.069 A
